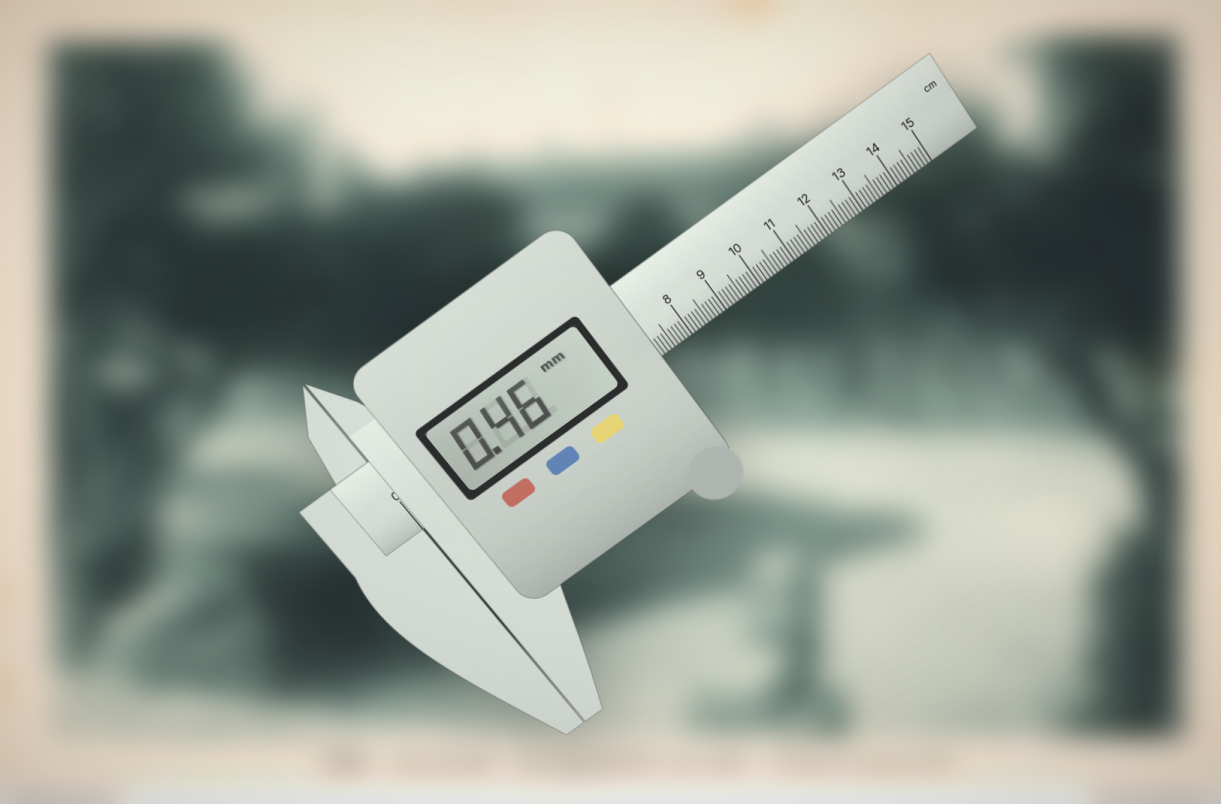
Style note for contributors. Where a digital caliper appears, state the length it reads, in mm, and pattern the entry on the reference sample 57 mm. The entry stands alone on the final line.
0.46 mm
